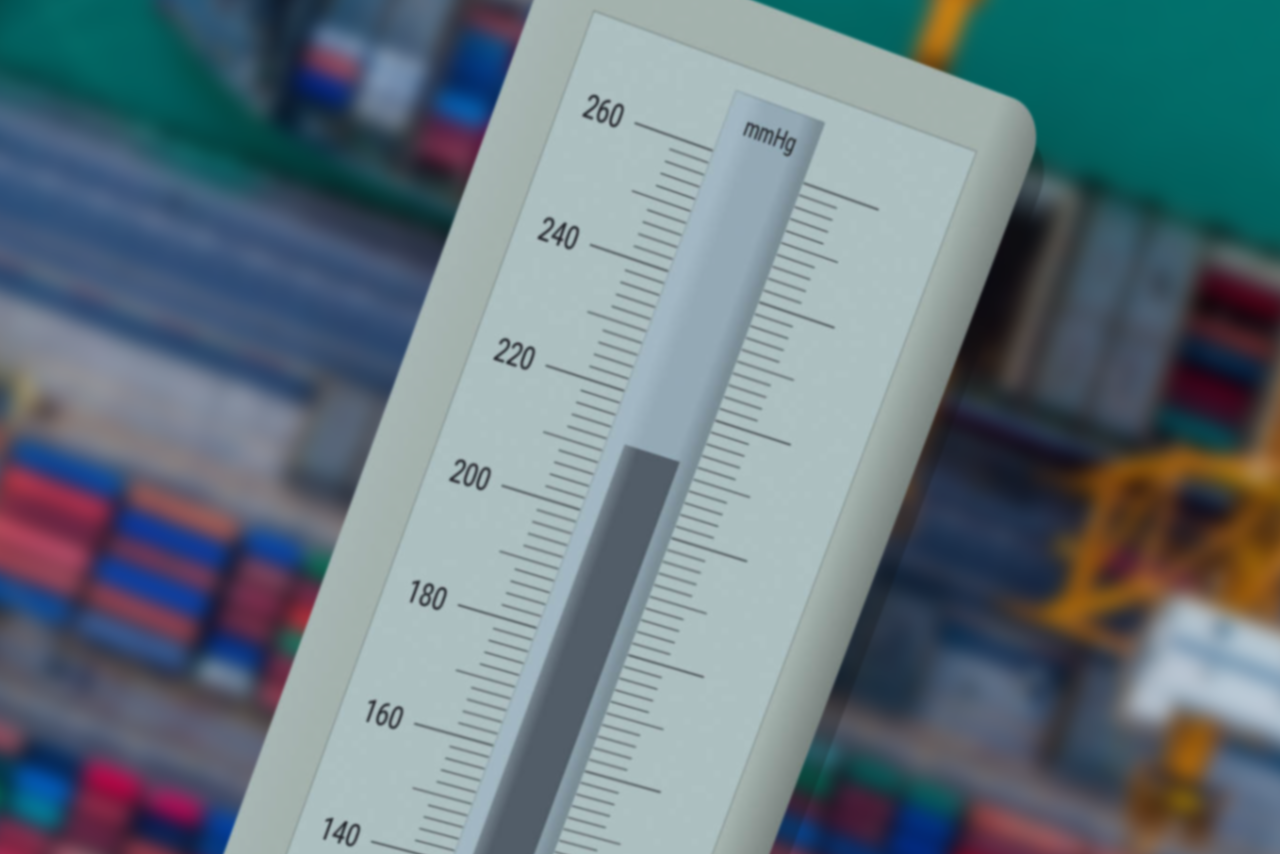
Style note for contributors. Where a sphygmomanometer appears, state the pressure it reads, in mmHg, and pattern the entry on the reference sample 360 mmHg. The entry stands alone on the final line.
212 mmHg
